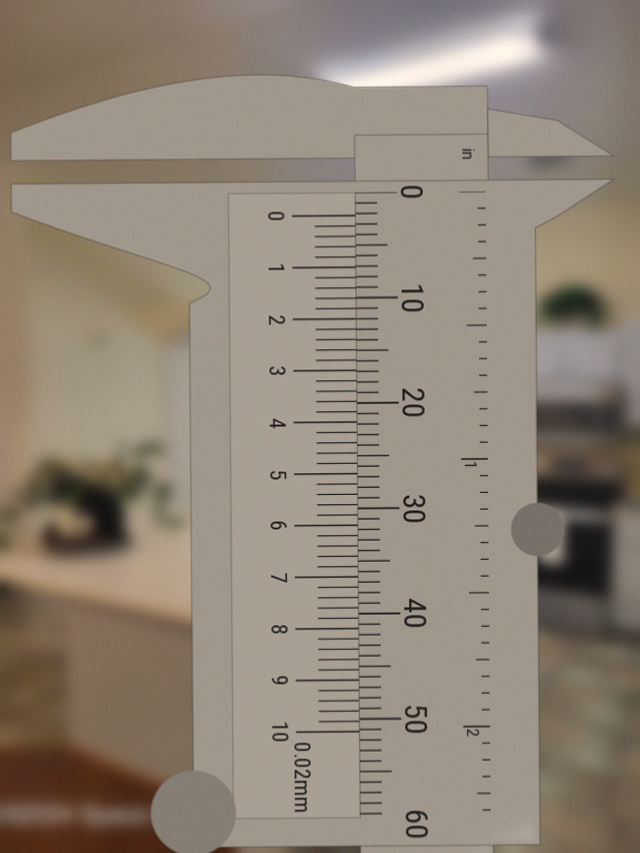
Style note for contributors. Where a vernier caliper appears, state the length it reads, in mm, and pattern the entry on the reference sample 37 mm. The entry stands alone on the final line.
2.2 mm
